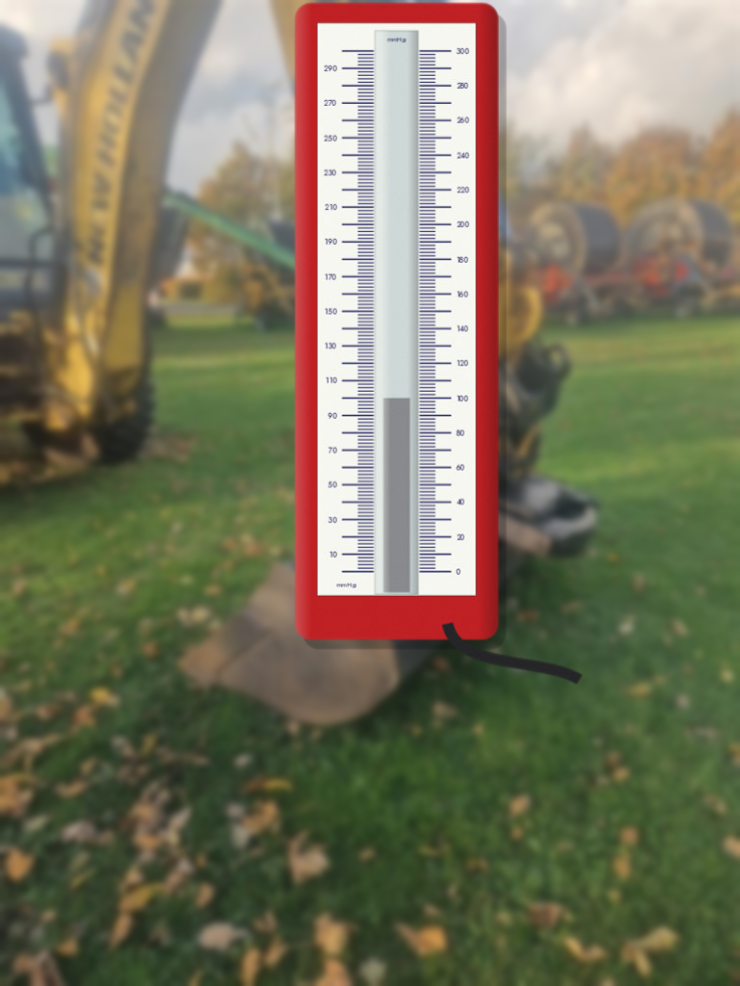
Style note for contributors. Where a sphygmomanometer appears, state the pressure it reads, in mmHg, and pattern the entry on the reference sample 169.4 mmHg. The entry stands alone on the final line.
100 mmHg
